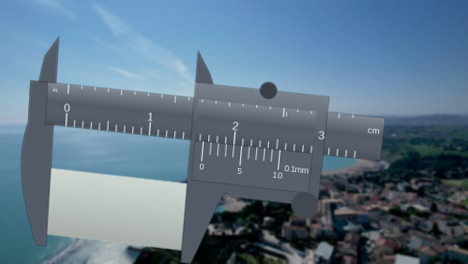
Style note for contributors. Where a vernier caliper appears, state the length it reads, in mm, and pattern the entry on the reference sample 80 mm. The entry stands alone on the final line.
16.4 mm
